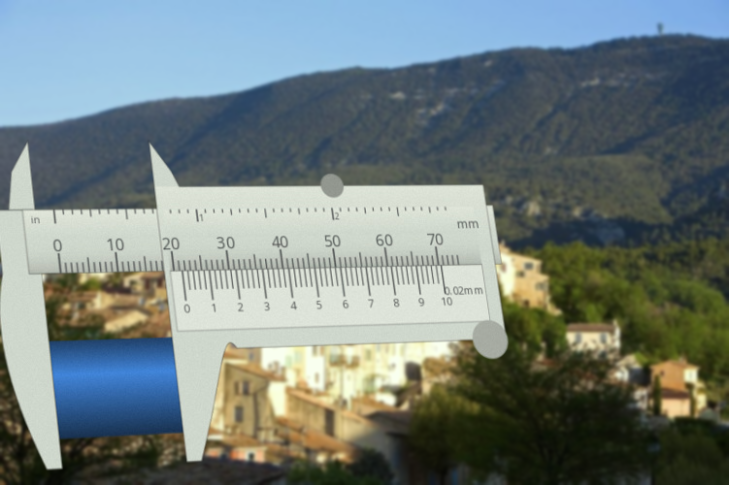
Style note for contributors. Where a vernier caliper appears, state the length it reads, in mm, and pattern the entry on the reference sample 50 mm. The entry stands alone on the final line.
21.5 mm
